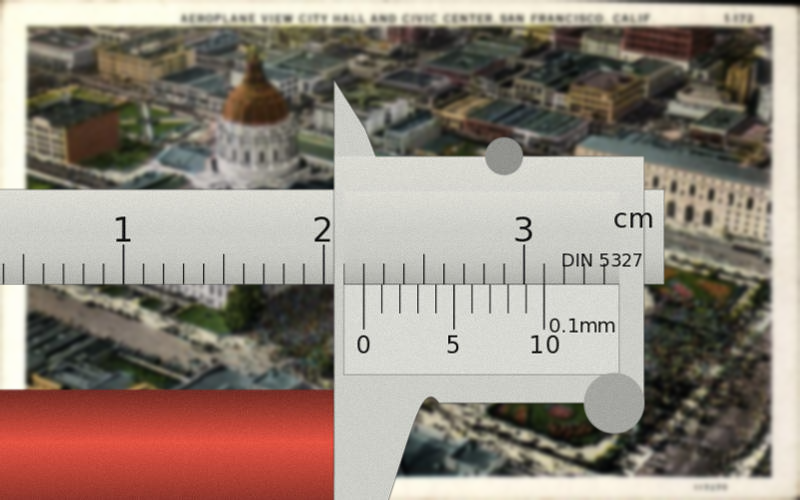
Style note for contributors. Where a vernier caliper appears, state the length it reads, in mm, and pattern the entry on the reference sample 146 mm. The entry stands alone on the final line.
22.0 mm
